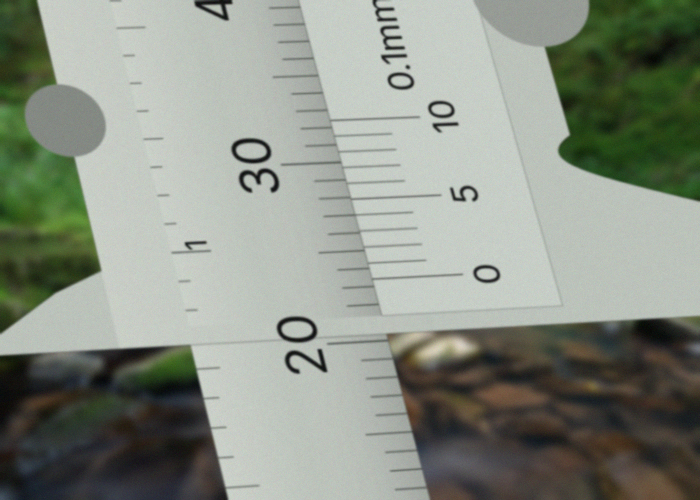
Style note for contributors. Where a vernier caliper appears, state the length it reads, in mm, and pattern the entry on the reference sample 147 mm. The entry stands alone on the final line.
23.4 mm
